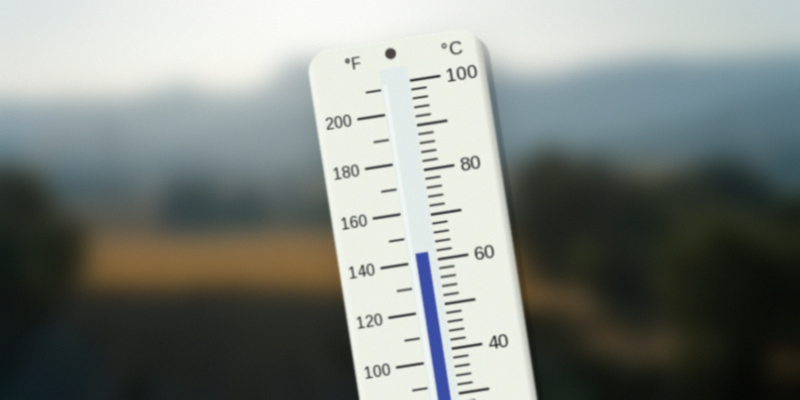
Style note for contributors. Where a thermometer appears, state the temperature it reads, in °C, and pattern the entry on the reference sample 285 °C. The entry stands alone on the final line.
62 °C
